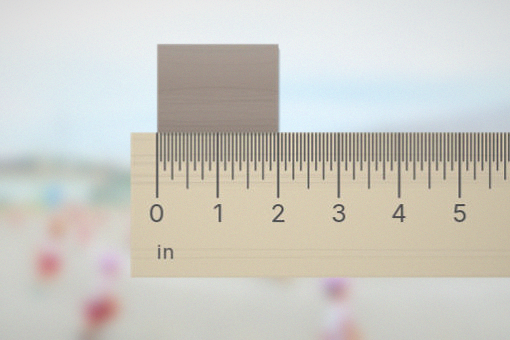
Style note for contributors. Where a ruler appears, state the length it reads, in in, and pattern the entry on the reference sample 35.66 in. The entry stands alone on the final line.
2 in
